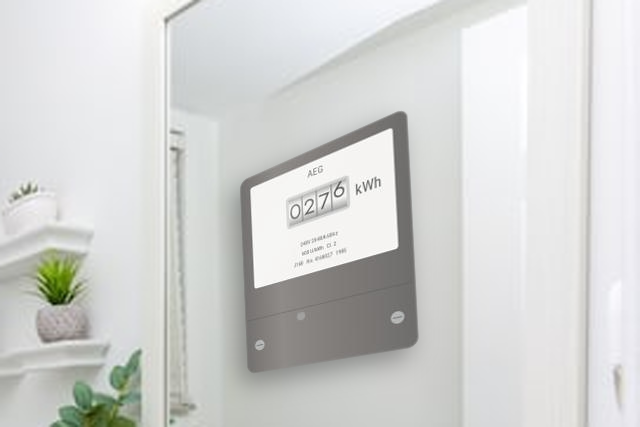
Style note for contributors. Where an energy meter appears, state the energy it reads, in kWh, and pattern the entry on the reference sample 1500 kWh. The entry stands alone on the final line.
276 kWh
